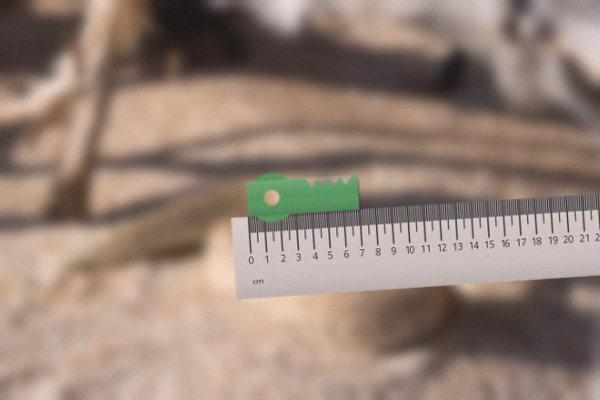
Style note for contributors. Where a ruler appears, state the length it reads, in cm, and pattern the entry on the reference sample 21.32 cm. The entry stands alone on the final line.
7 cm
